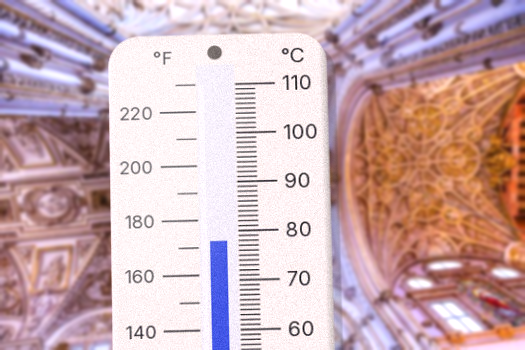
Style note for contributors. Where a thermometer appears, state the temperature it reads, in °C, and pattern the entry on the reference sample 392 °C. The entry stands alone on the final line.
78 °C
